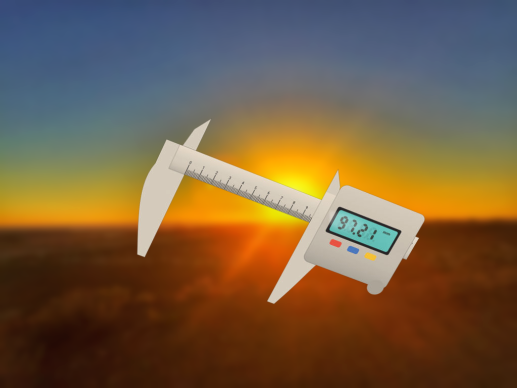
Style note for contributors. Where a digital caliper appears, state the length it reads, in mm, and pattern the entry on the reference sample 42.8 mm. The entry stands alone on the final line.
97.21 mm
